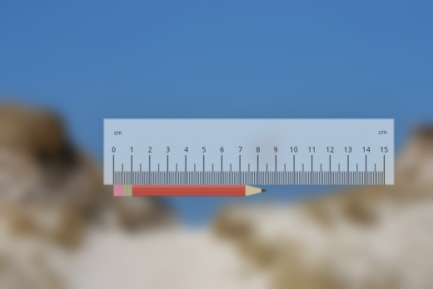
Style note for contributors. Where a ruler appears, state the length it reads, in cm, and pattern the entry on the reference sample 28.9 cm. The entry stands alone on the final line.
8.5 cm
